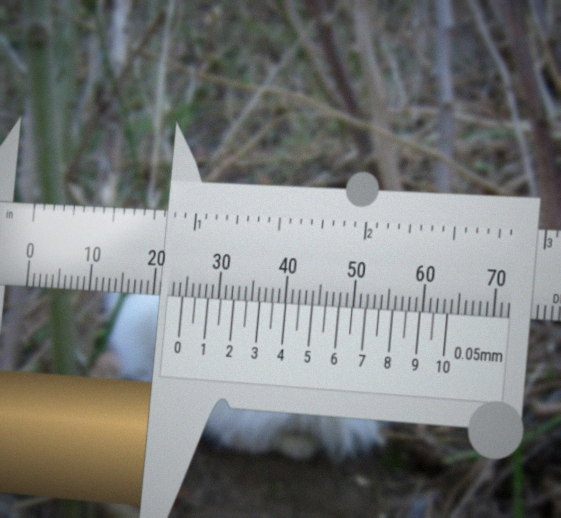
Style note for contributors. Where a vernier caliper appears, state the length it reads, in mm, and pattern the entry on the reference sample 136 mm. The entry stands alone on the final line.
24.5 mm
